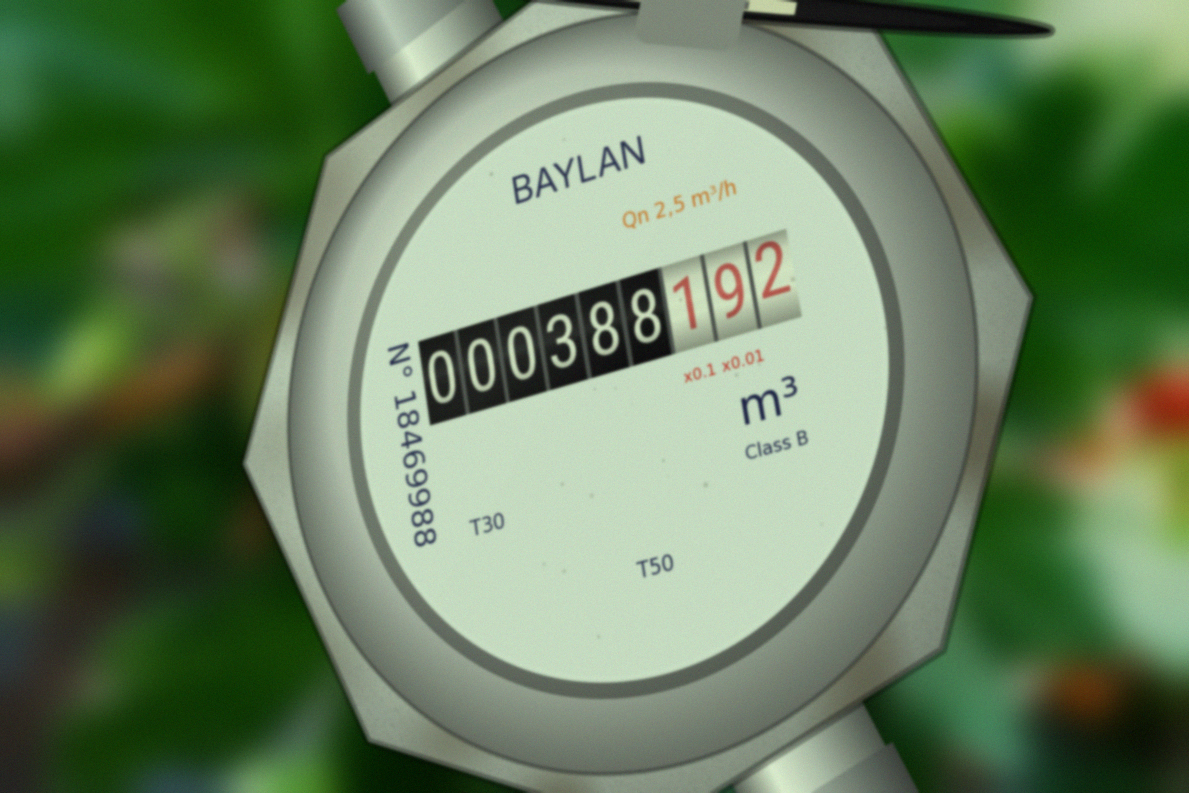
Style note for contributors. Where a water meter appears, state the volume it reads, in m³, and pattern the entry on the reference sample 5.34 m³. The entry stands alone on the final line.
388.192 m³
